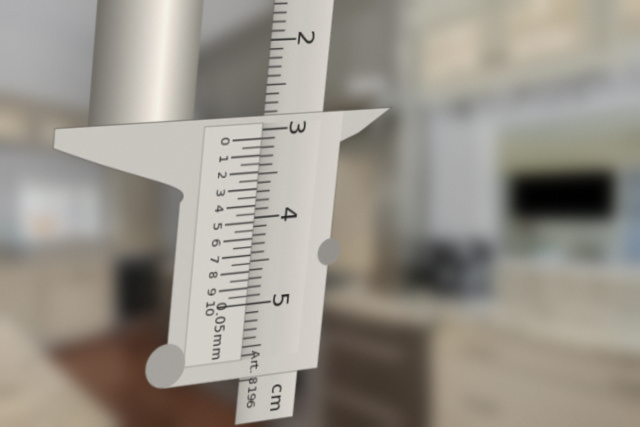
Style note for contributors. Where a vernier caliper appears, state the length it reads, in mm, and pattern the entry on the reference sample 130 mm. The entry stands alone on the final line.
31.0 mm
